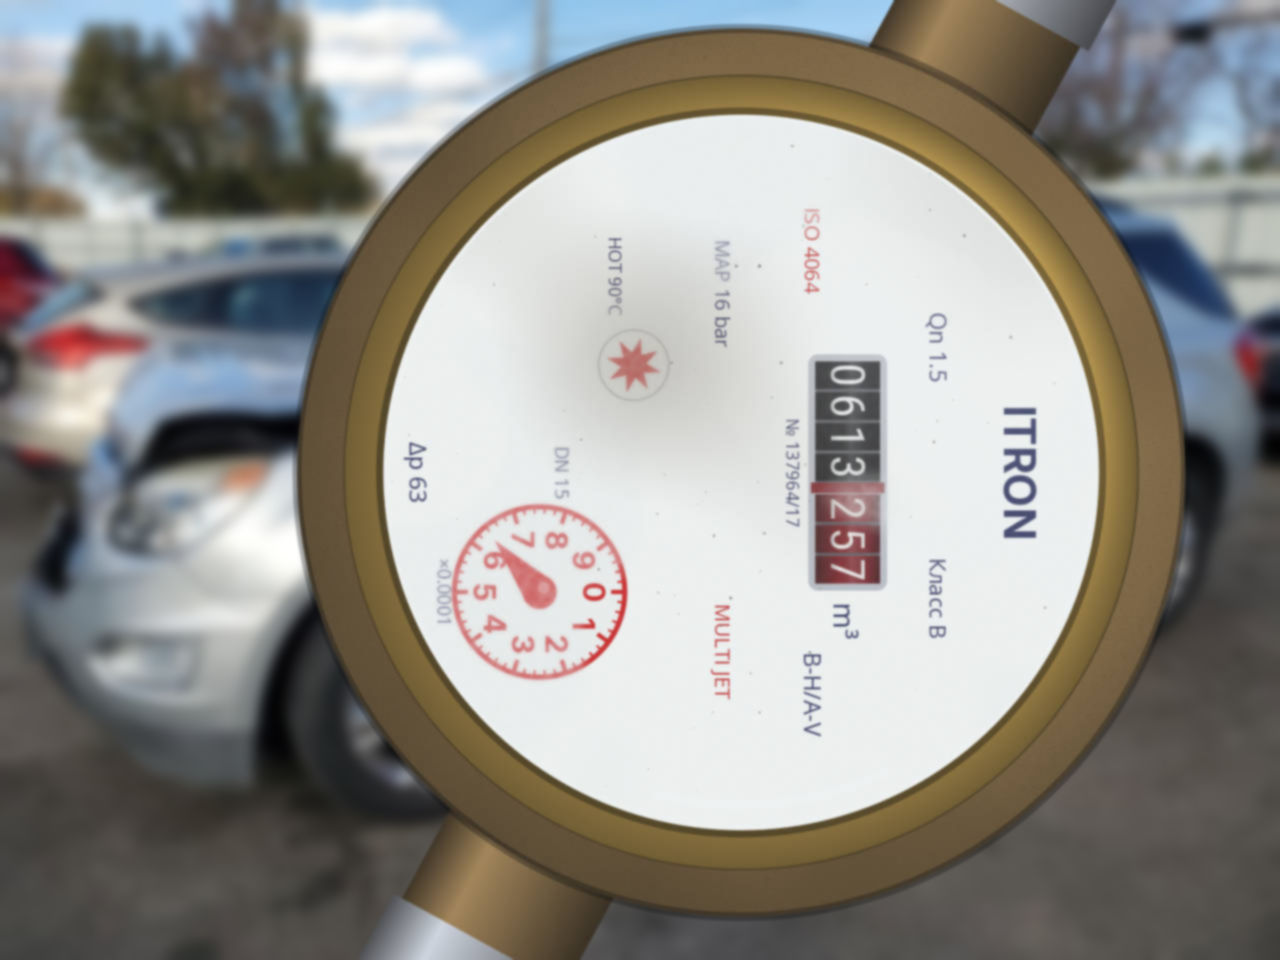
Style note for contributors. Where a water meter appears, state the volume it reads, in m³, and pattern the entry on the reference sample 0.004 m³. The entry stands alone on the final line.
613.2576 m³
